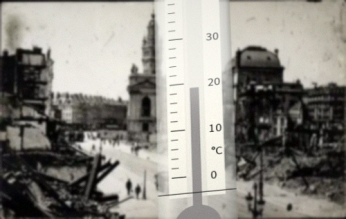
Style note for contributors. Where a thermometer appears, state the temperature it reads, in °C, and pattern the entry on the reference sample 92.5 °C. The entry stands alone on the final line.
19 °C
